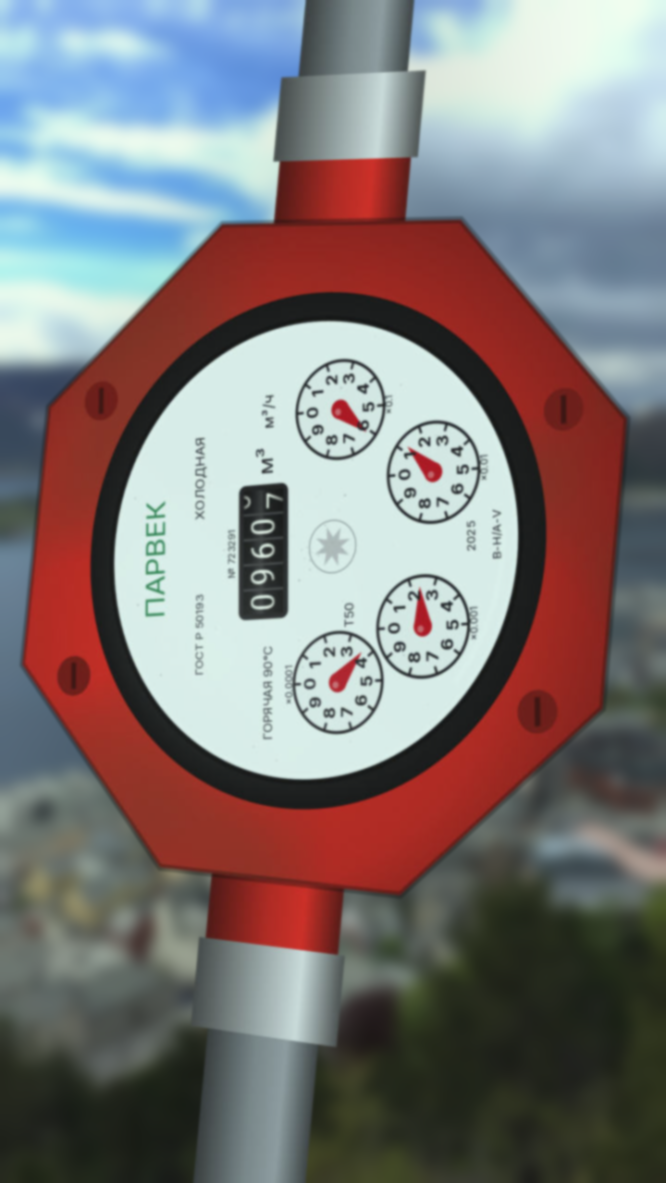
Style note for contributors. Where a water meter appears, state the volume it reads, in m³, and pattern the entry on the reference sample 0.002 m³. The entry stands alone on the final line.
9606.6123 m³
